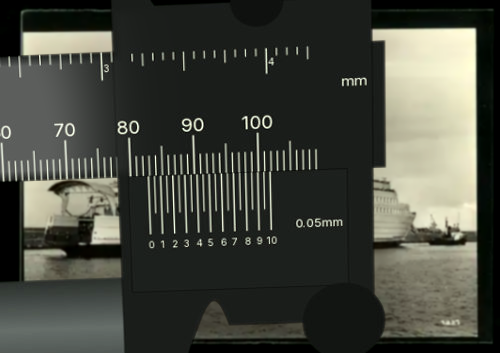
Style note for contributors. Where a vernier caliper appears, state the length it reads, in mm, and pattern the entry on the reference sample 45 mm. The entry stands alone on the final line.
82.8 mm
